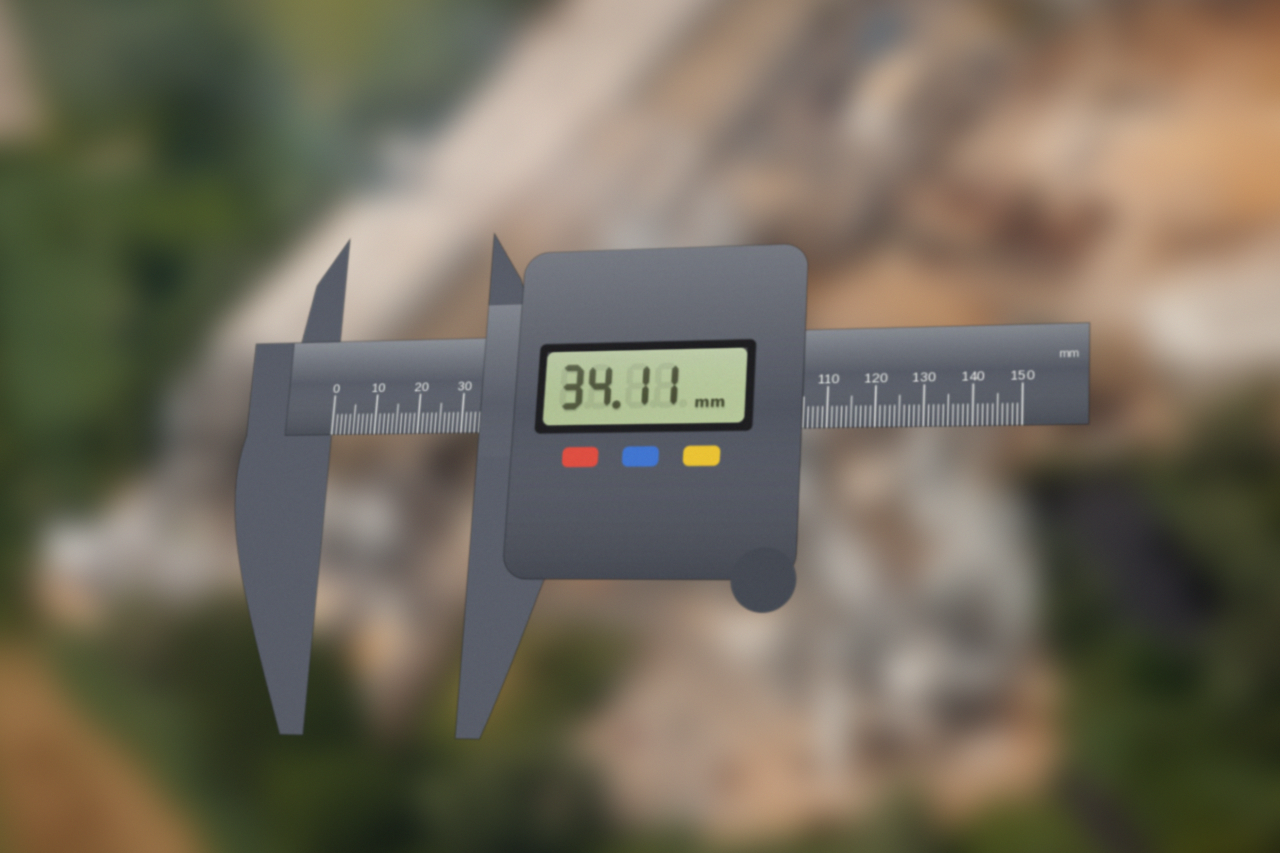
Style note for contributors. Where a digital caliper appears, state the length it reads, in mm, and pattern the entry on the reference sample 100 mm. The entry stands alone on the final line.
34.11 mm
